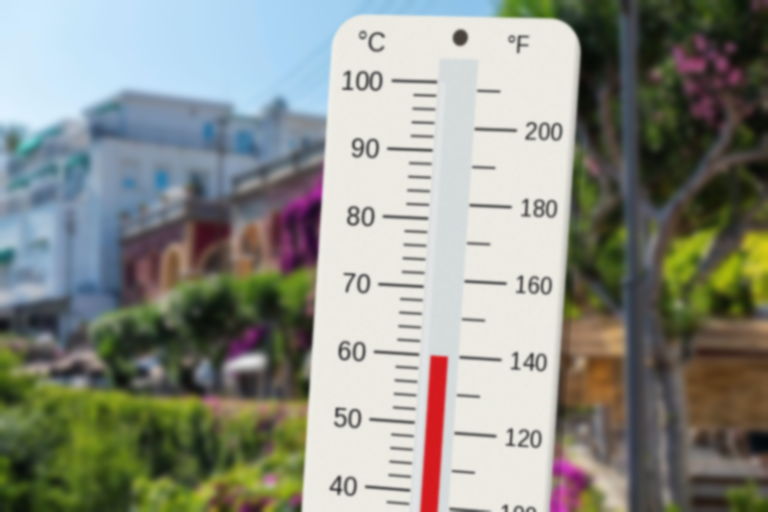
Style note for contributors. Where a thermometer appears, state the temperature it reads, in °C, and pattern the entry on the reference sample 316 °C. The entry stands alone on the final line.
60 °C
